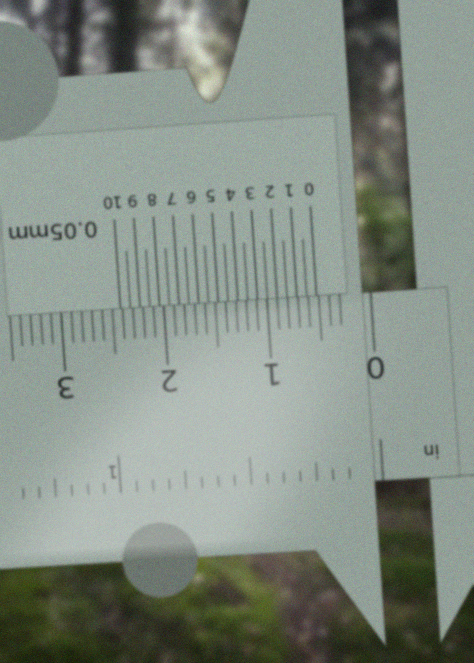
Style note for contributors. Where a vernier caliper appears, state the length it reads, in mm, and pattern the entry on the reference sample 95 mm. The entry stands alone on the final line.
5.2 mm
